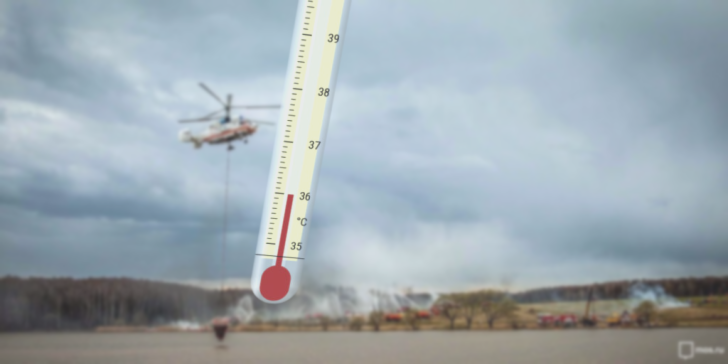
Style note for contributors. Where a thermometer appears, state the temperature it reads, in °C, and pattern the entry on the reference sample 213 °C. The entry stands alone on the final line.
36 °C
